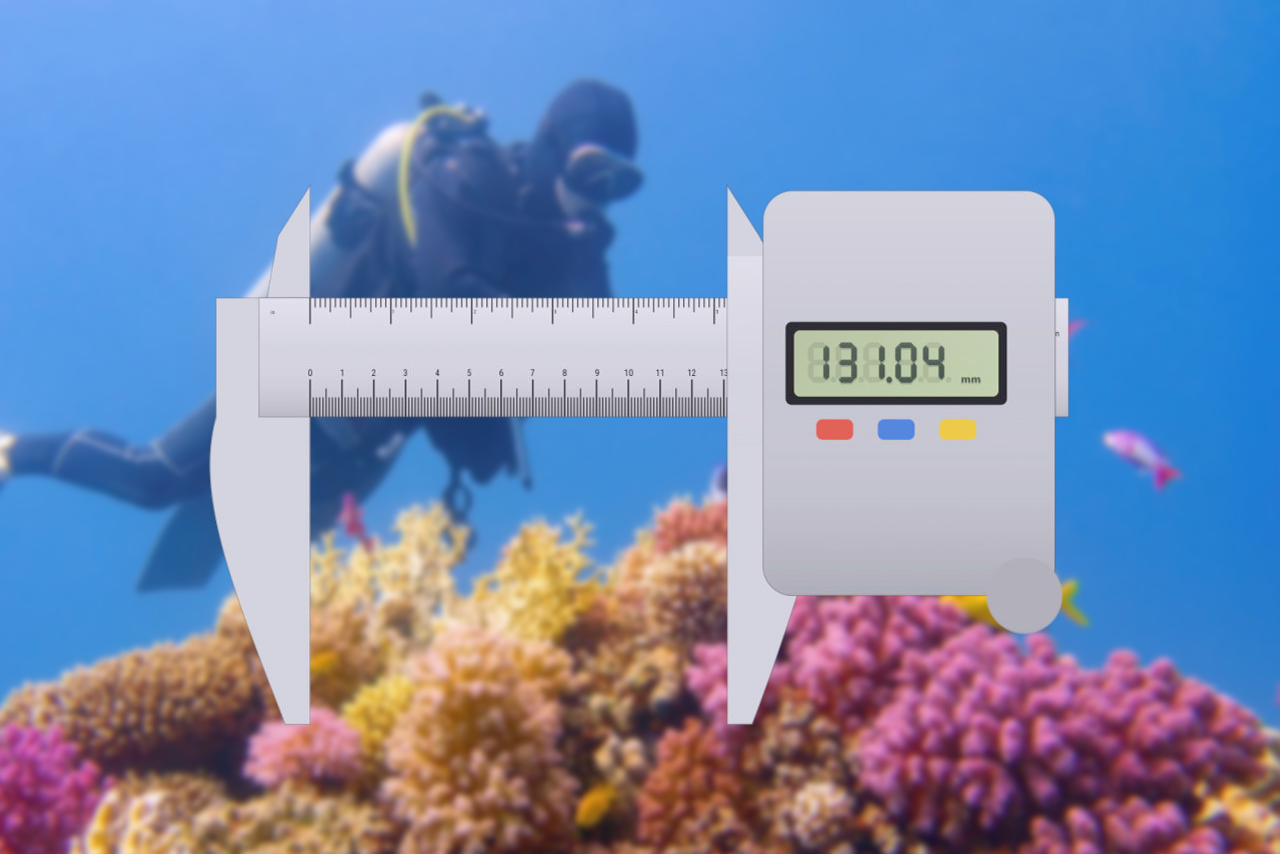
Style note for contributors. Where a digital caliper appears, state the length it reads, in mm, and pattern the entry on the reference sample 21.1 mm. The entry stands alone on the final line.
131.04 mm
